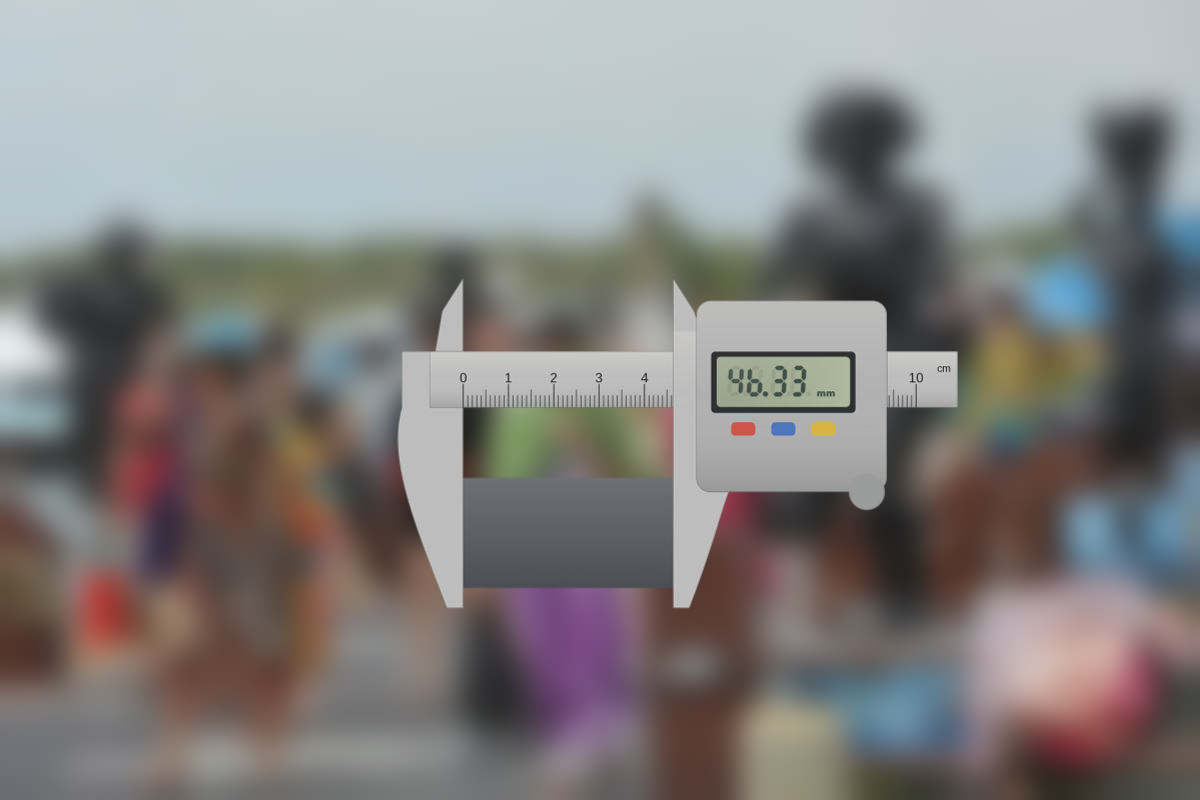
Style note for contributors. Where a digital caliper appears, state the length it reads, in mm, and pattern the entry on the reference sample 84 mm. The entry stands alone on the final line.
46.33 mm
